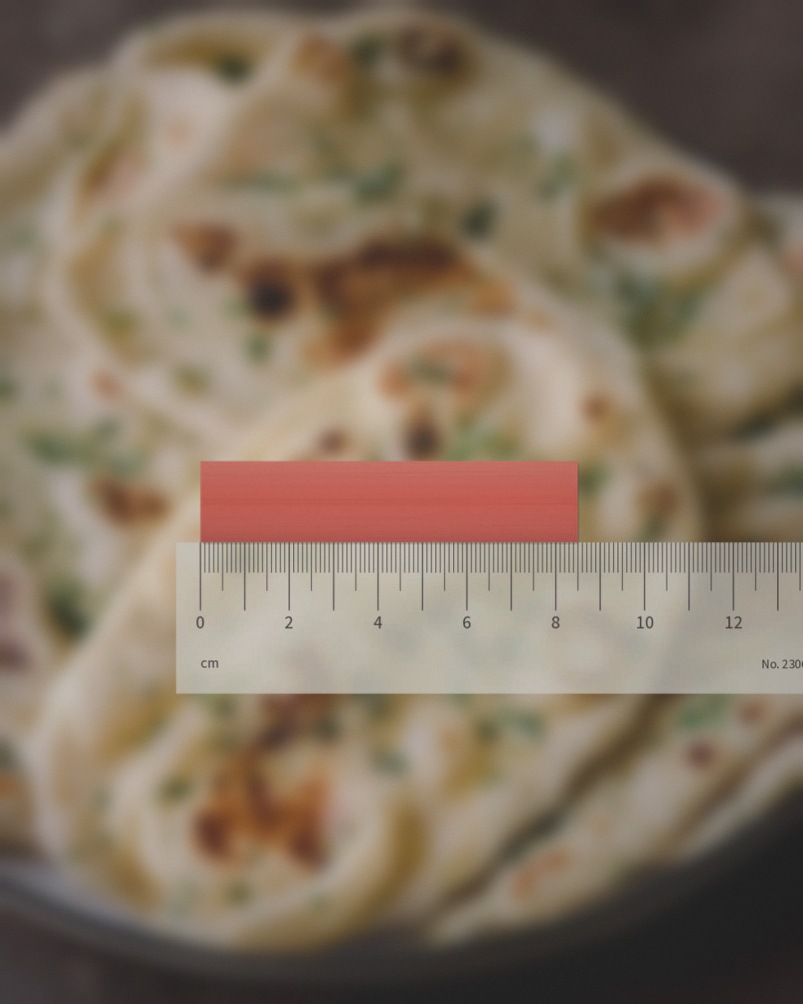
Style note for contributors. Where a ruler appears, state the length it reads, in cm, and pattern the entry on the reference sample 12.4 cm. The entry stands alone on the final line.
8.5 cm
